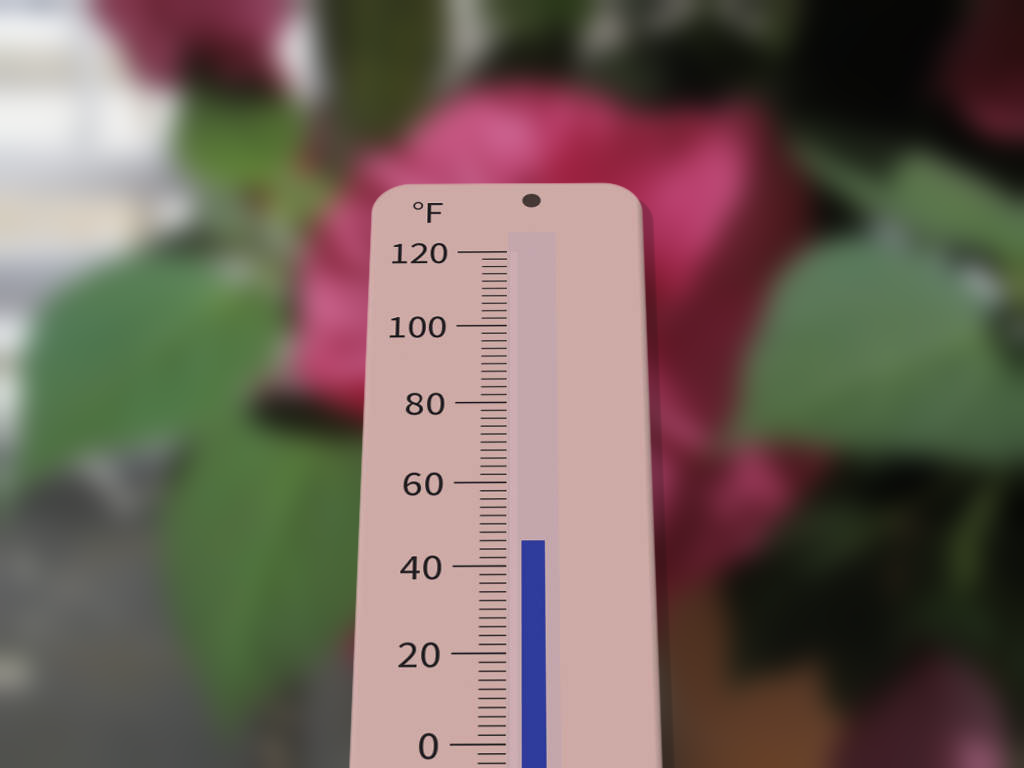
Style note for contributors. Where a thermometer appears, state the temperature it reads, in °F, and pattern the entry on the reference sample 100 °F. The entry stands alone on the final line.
46 °F
